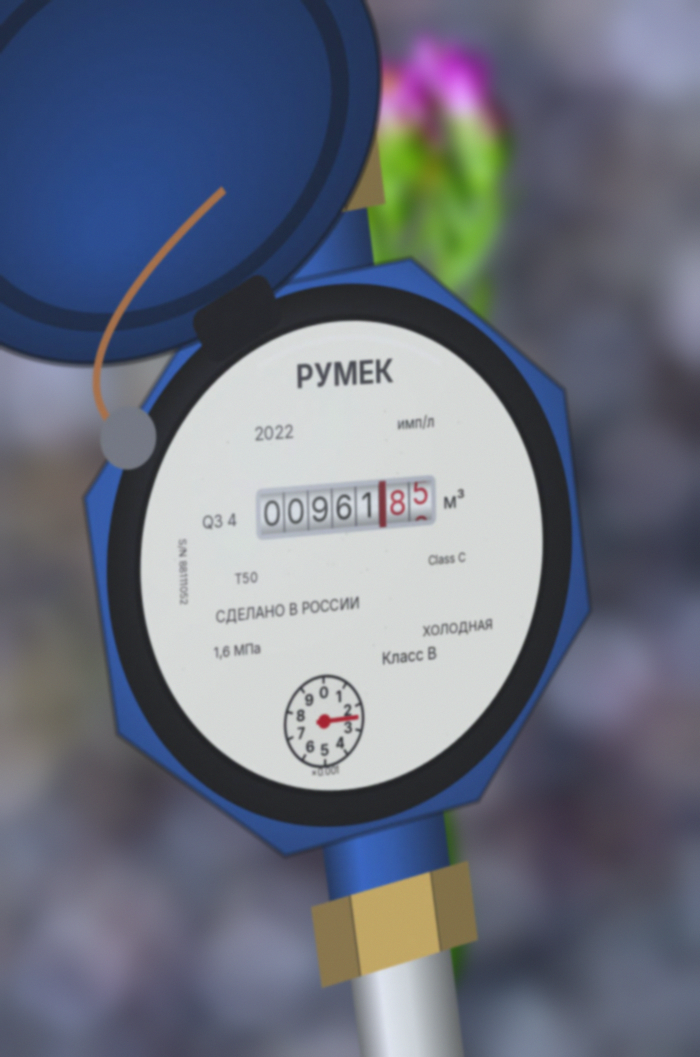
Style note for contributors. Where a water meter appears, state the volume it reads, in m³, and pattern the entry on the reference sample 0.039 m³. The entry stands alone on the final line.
961.852 m³
